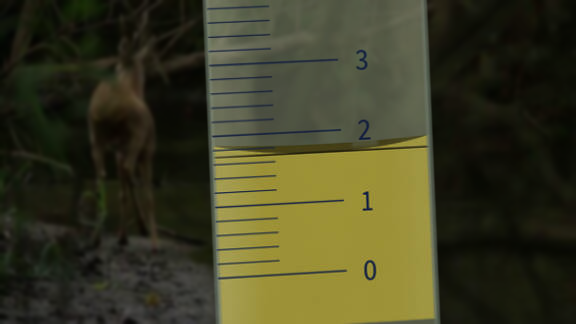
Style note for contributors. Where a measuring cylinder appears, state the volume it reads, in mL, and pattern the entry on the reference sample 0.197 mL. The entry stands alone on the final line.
1.7 mL
